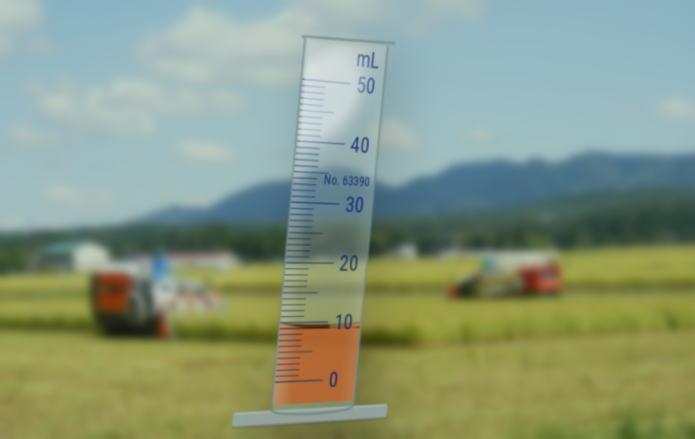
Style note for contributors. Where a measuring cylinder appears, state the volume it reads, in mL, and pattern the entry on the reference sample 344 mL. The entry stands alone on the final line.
9 mL
